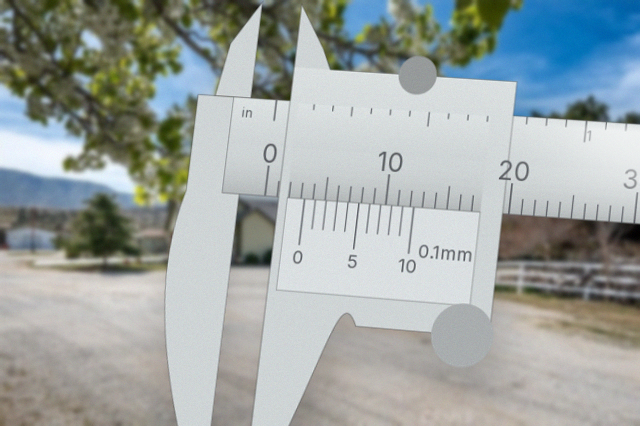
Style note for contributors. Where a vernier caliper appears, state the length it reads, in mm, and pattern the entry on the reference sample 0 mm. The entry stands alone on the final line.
3.3 mm
